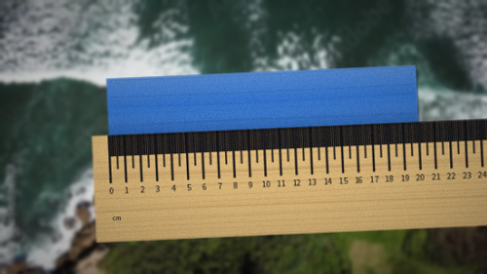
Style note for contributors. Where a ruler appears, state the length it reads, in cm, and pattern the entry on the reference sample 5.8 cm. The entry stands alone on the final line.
20 cm
